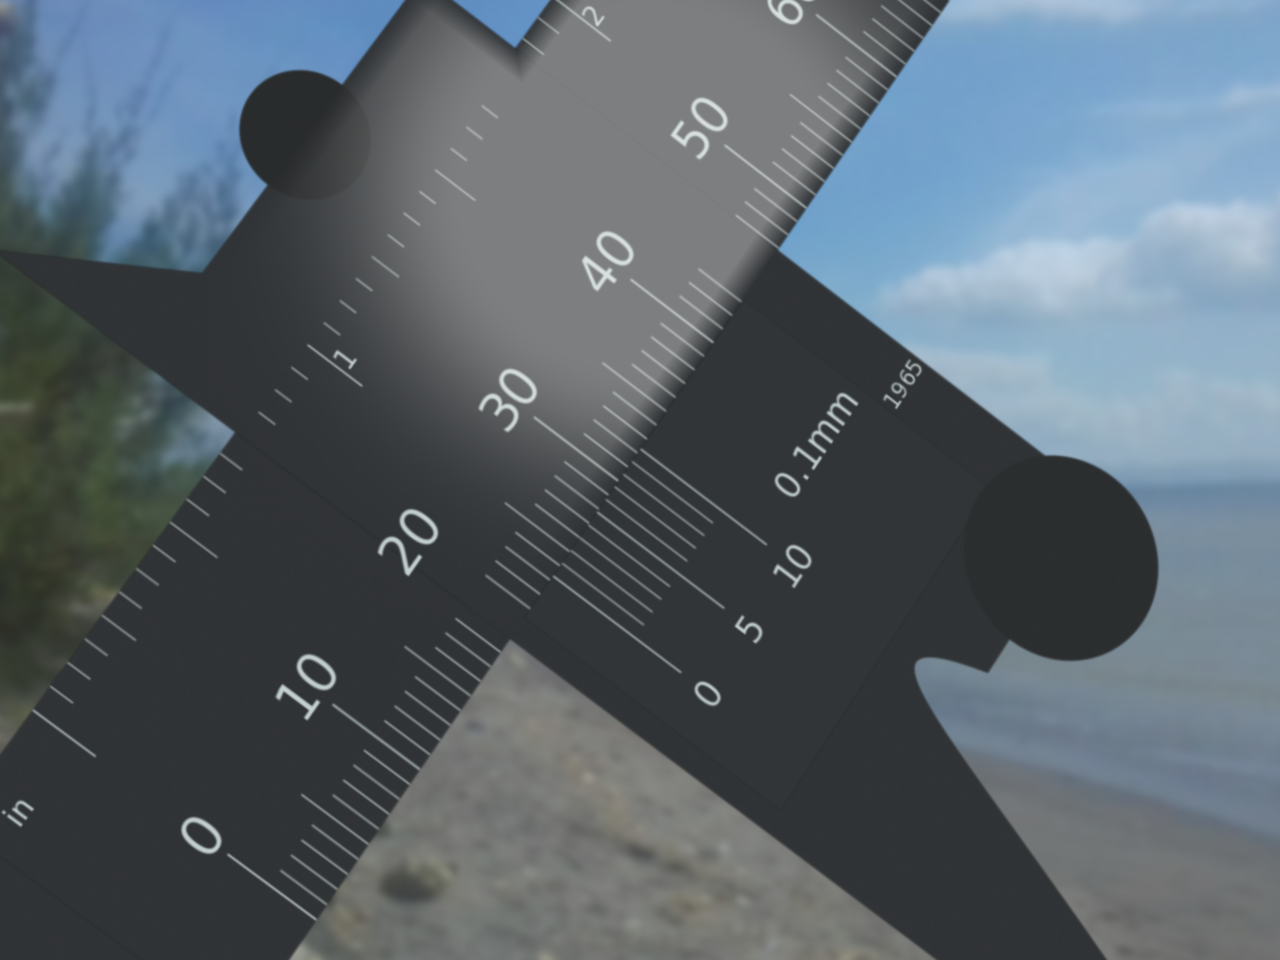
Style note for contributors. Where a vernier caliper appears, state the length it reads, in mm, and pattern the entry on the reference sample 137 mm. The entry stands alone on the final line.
23.3 mm
